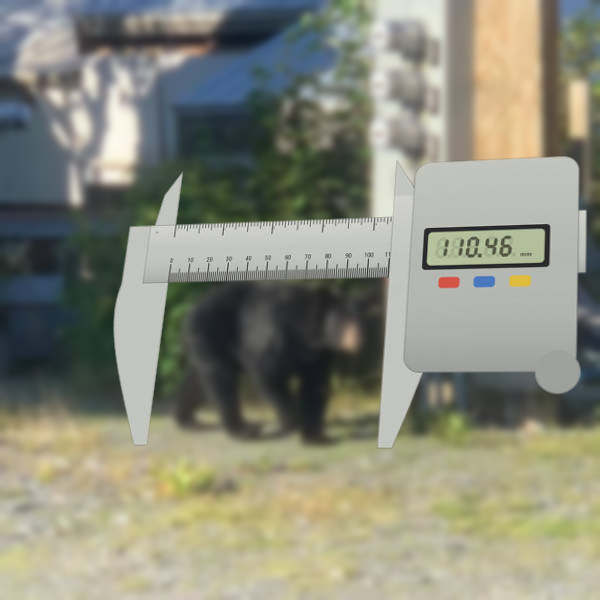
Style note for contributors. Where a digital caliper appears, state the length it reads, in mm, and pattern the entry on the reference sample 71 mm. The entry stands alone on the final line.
110.46 mm
